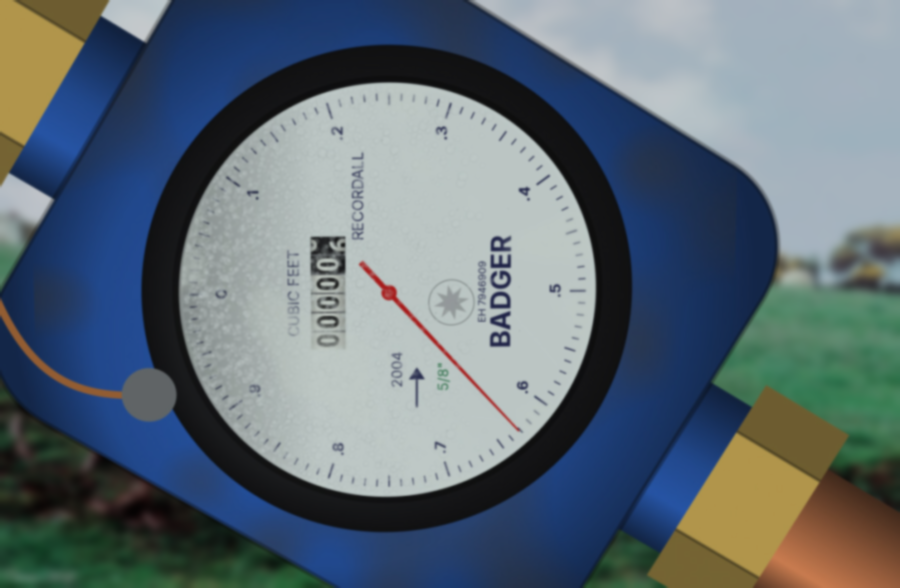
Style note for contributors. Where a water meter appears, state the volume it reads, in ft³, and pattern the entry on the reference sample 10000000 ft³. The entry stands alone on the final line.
5.63 ft³
